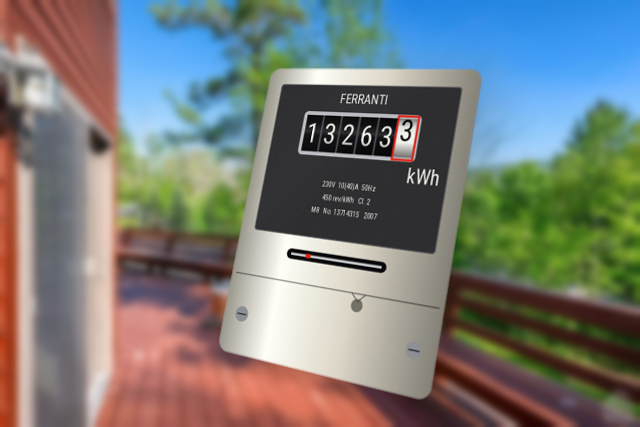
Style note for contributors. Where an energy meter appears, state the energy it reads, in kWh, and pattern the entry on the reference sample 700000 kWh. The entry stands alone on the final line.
13263.3 kWh
